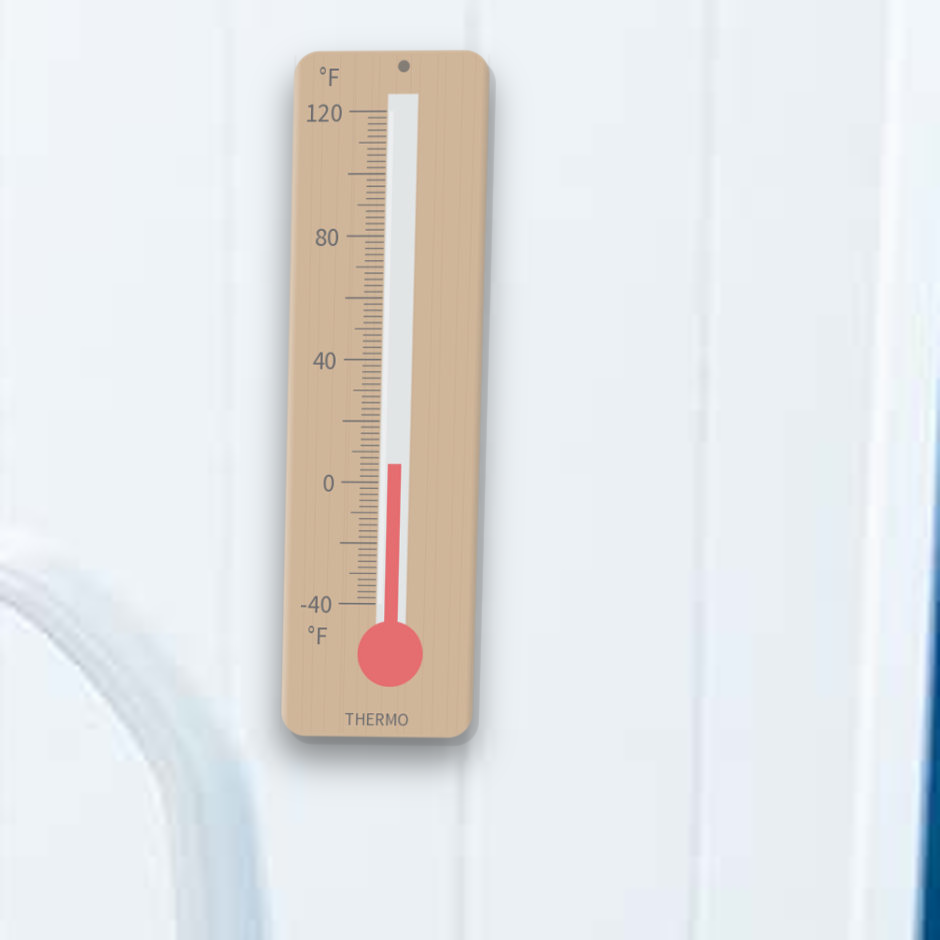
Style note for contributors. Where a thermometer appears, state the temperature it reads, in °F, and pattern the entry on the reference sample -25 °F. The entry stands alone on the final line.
6 °F
